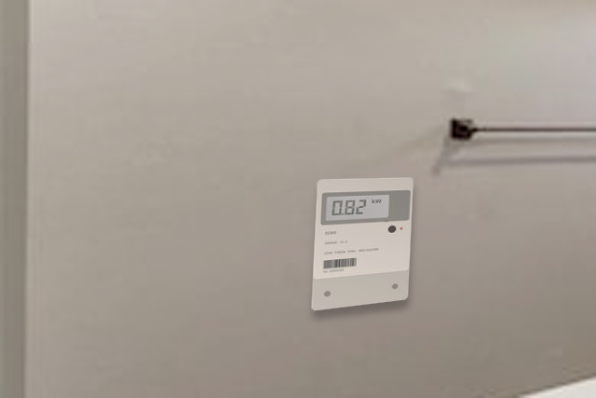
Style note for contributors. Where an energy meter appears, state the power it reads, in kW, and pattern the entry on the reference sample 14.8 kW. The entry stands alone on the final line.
0.82 kW
